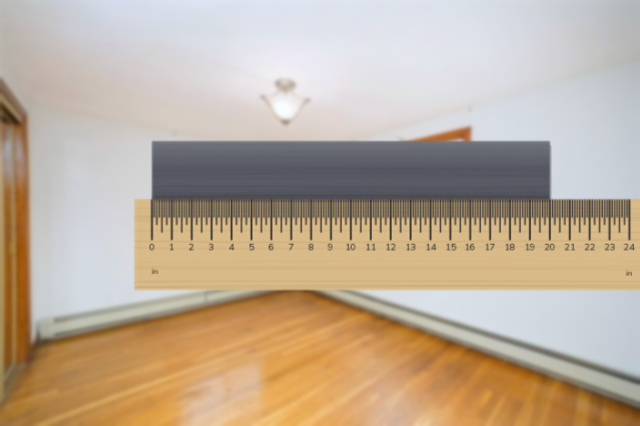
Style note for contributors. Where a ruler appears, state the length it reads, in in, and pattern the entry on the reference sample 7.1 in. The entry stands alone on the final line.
20 in
